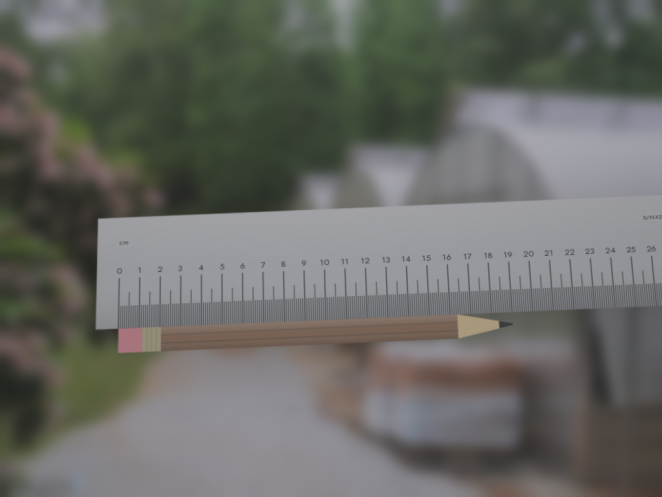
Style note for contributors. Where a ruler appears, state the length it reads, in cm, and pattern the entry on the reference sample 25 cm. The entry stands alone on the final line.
19 cm
